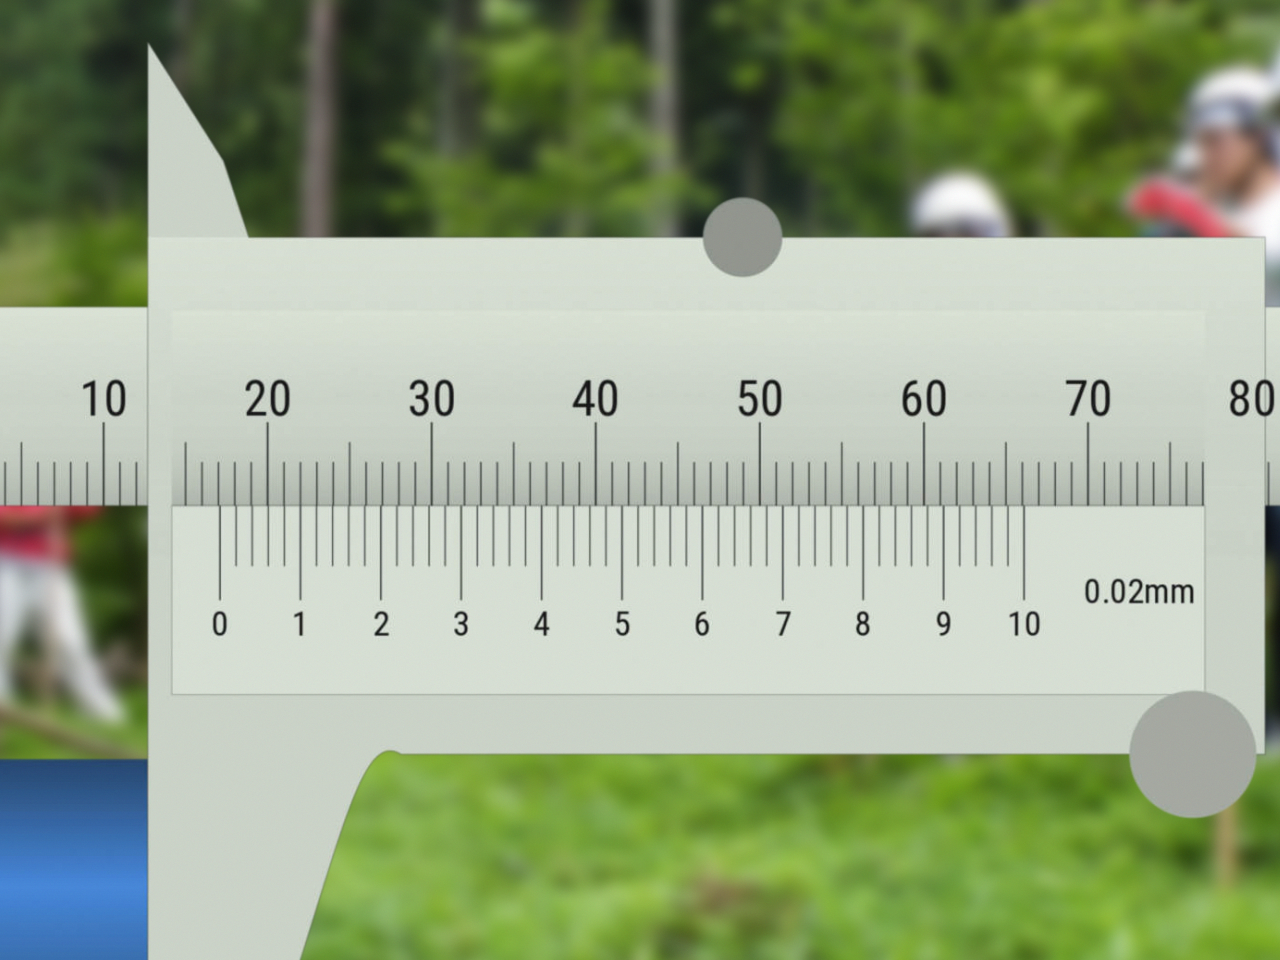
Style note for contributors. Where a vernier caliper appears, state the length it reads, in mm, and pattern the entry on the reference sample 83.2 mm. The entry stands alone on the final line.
17.1 mm
